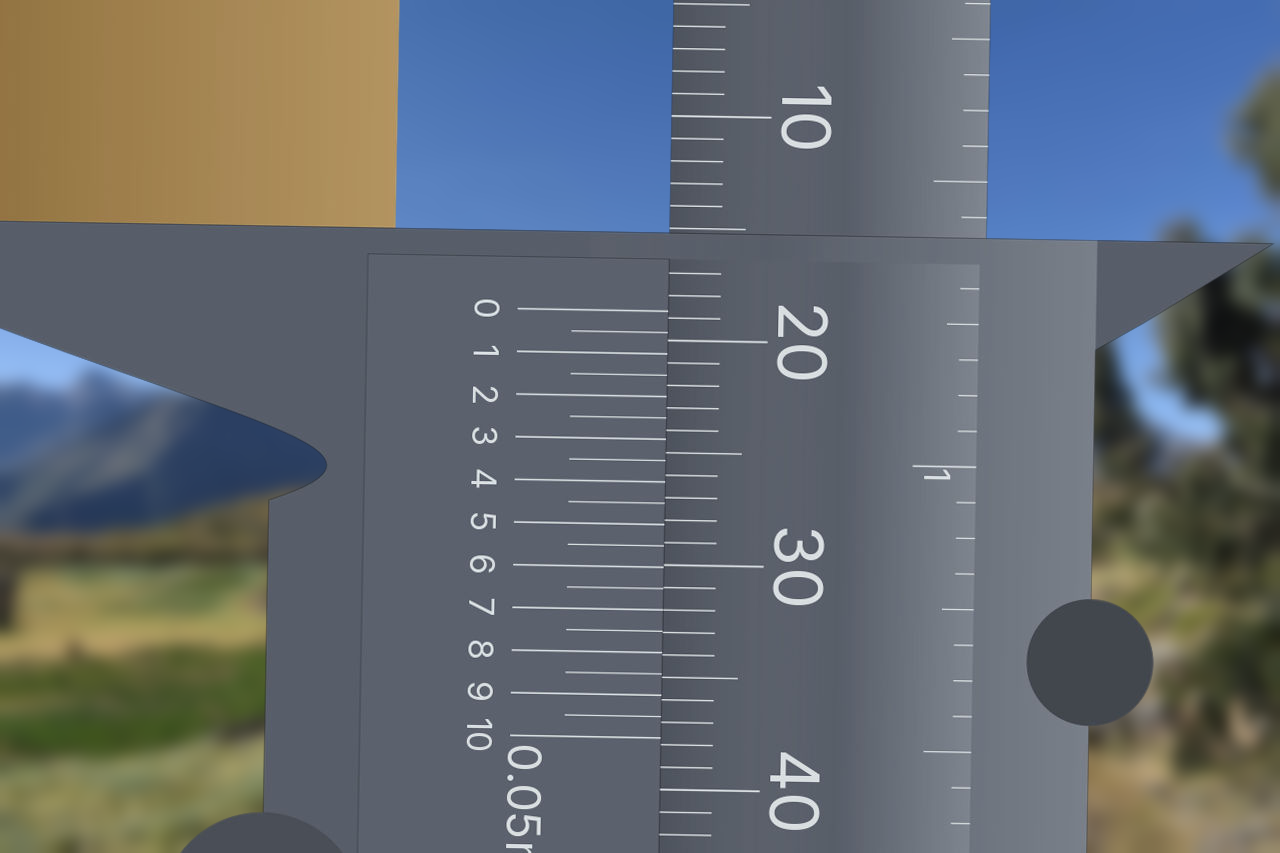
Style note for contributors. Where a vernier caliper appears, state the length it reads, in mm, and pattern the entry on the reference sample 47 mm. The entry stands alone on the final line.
18.70 mm
